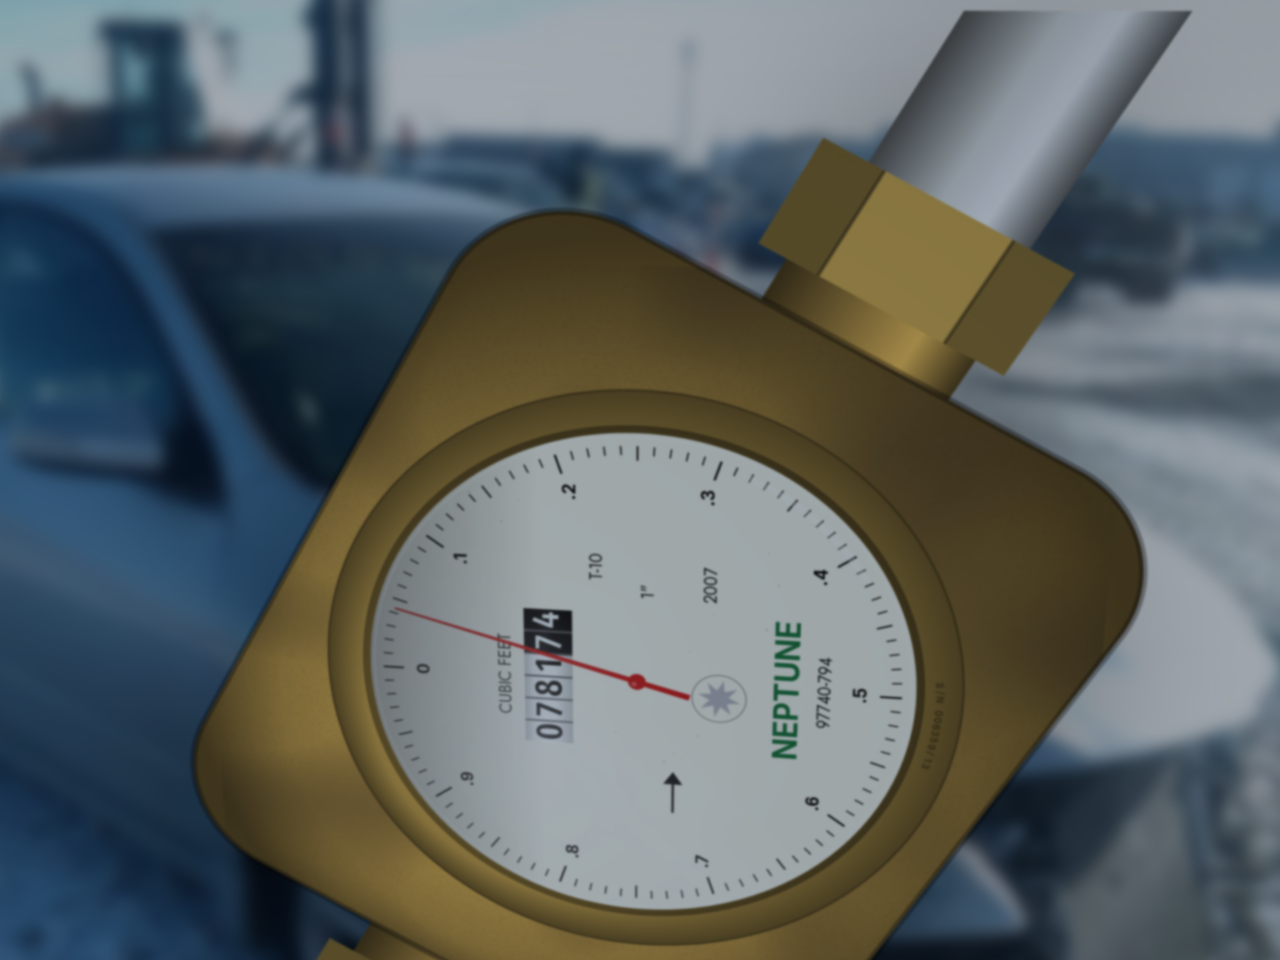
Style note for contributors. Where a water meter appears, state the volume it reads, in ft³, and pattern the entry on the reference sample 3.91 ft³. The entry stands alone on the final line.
78174.04 ft³
